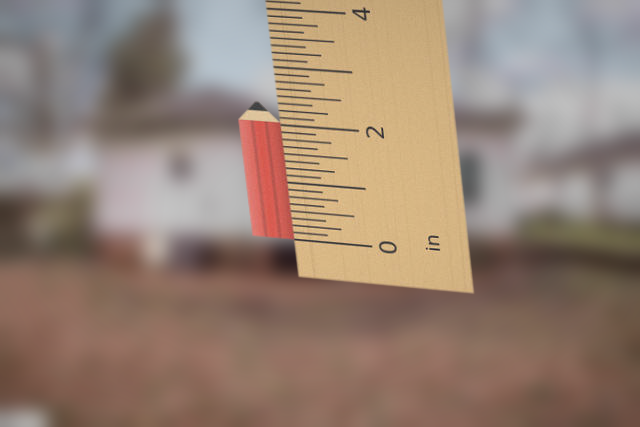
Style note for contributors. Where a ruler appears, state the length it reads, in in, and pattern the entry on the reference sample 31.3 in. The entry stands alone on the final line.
2.375 in
